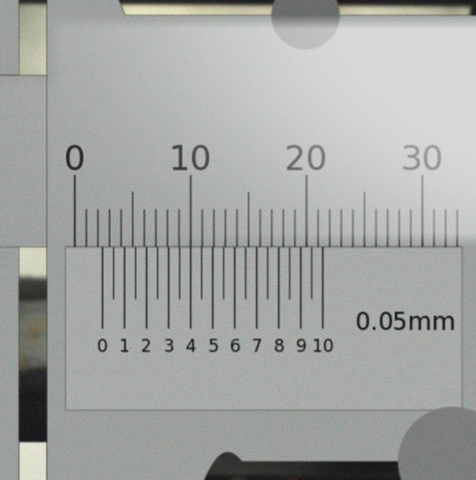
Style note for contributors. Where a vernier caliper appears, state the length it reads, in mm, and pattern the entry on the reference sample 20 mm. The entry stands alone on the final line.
2.4 mm
